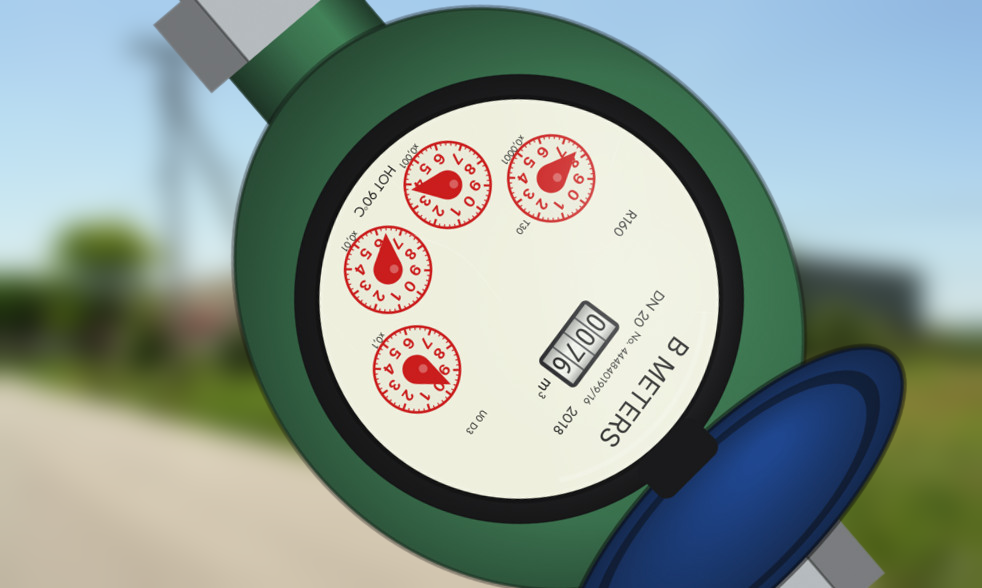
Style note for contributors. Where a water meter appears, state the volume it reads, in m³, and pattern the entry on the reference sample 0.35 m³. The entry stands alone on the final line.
75.9637 m³
